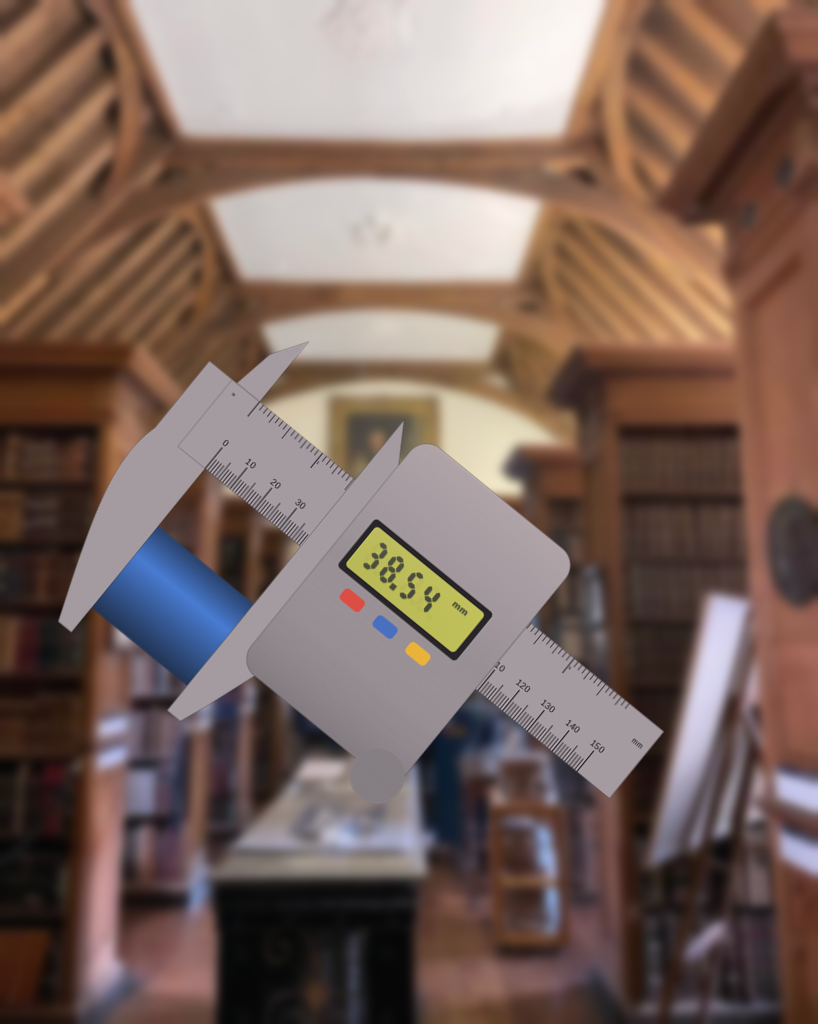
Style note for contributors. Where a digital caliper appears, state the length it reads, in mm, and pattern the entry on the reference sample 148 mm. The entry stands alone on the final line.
38.54 mm
